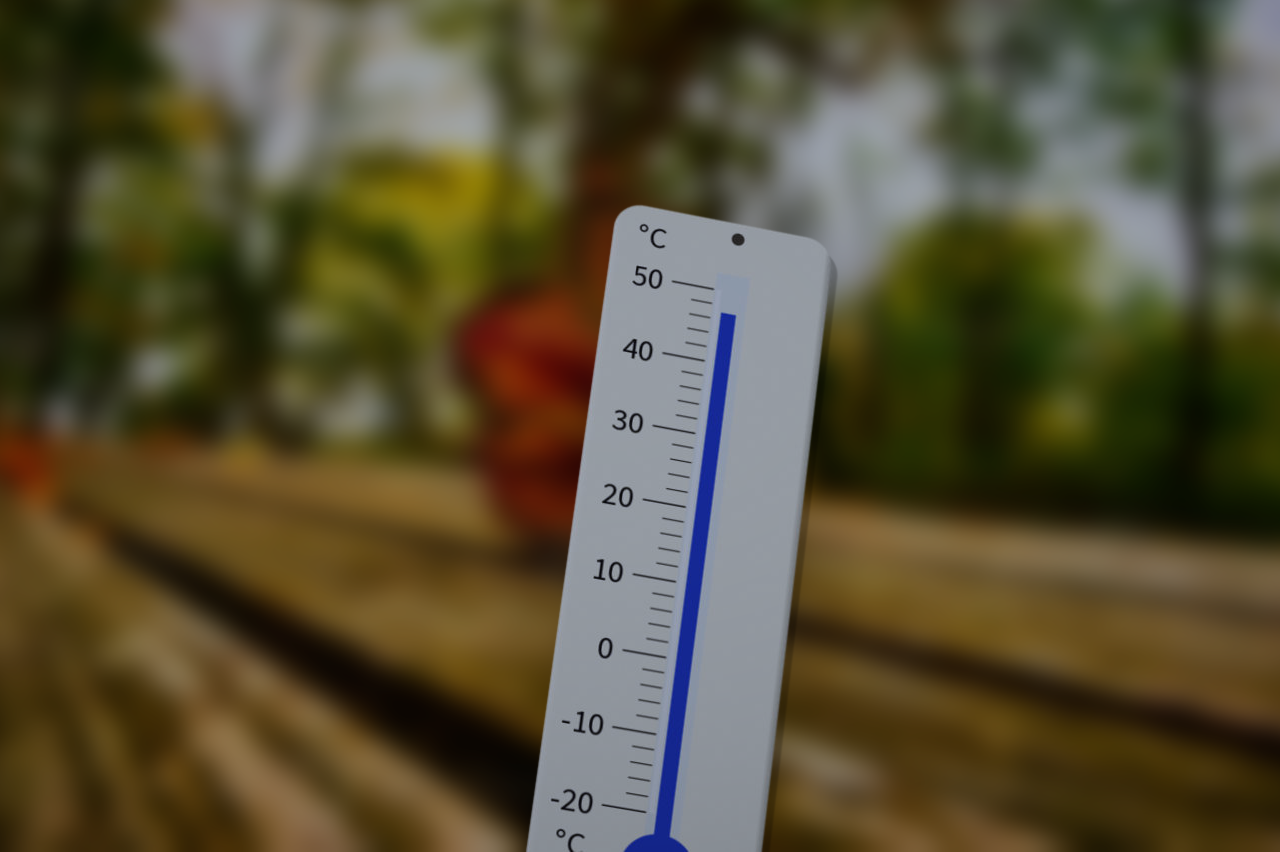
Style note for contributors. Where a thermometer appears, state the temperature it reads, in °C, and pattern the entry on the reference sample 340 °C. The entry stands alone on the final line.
47 °C
